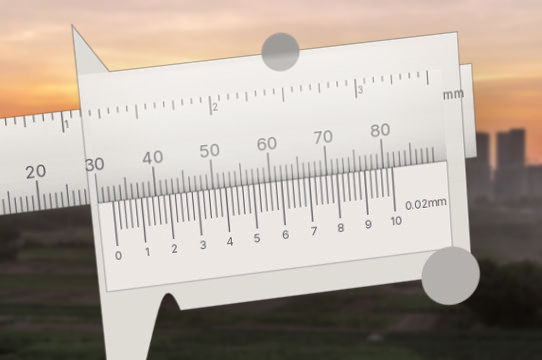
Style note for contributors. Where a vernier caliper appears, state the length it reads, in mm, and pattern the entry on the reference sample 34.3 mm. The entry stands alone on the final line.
32.6 mm
